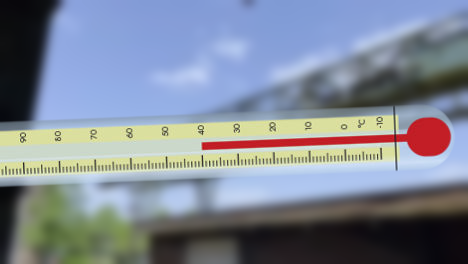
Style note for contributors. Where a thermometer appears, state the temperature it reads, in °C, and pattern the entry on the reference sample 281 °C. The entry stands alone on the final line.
40 °C
